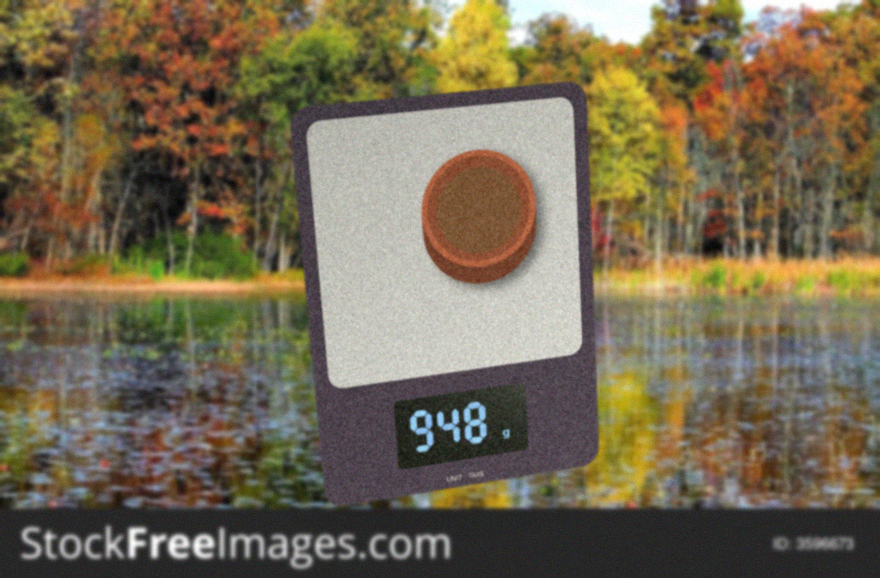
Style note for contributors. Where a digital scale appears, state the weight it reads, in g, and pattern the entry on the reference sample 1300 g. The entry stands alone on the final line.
948 g
